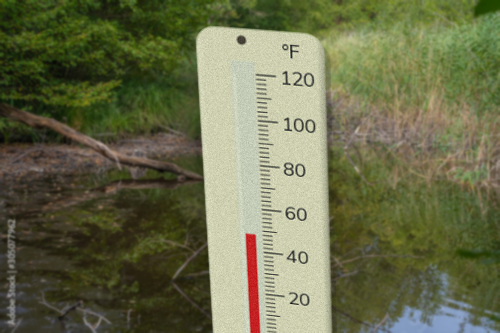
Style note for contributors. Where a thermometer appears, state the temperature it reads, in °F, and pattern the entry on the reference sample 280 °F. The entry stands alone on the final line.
48 °F
